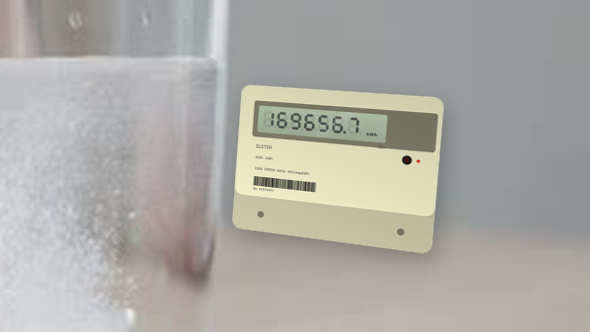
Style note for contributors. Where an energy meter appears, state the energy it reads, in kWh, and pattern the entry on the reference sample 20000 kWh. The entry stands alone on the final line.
169656.7 kWh
